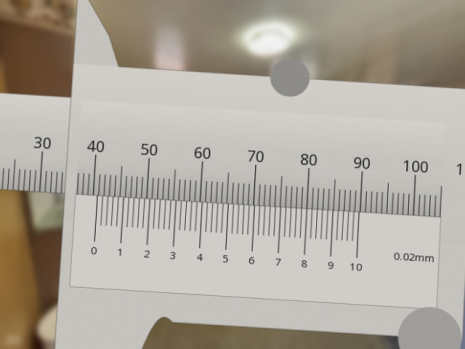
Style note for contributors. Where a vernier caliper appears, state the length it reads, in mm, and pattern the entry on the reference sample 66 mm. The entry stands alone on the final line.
40.8 mm
